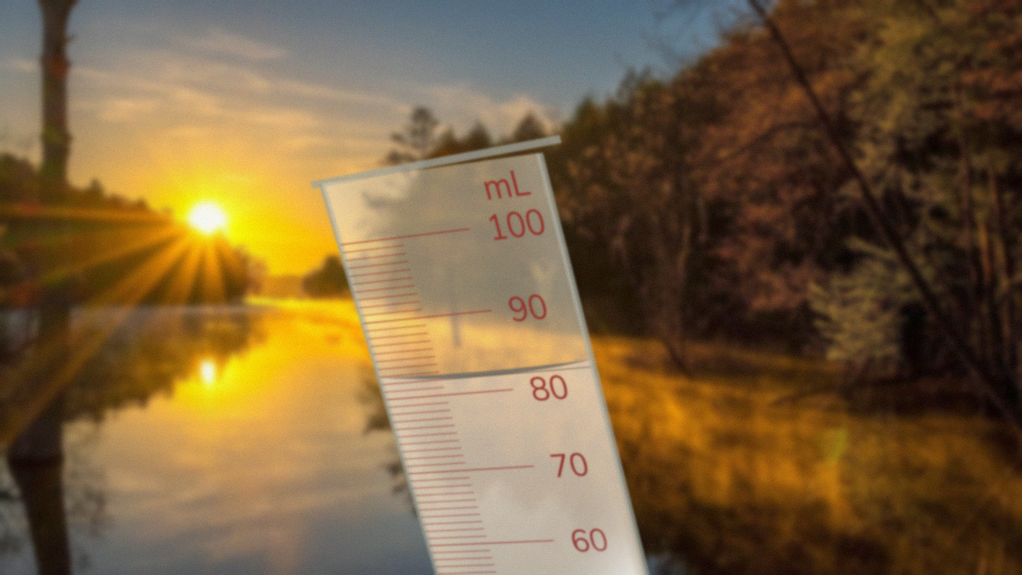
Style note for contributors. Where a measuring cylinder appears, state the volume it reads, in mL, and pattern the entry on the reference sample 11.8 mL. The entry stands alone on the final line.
82 mL
